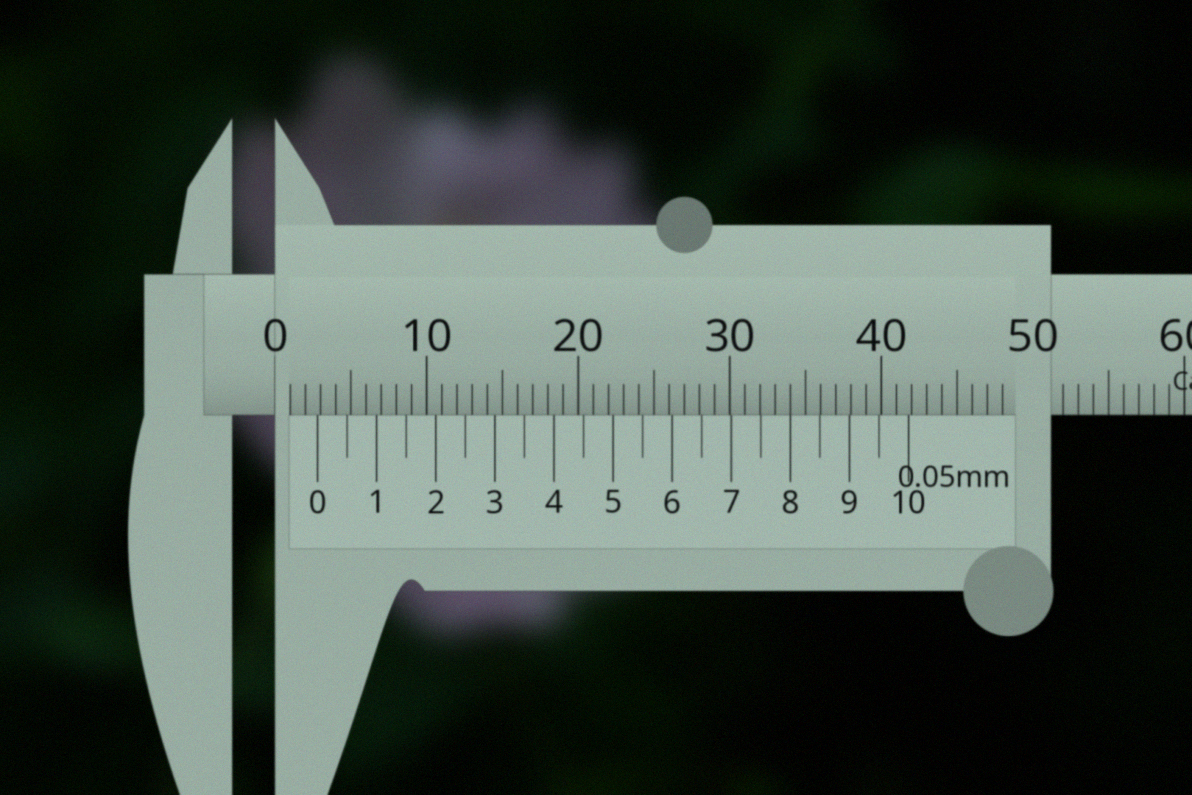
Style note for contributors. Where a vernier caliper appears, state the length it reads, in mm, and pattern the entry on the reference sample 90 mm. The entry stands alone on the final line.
2.8 mm
